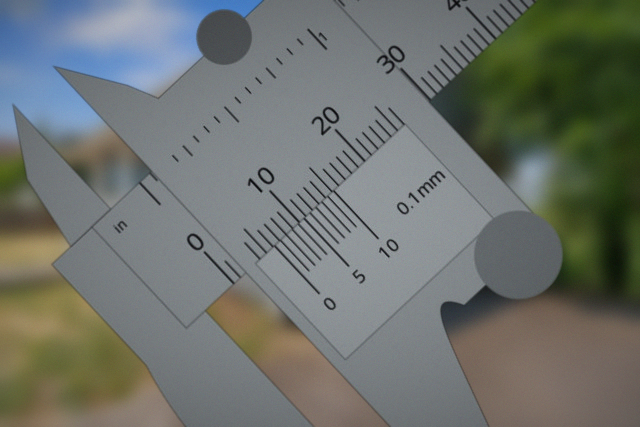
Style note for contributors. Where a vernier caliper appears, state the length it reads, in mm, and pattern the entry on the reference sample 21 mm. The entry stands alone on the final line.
6.2 mm
